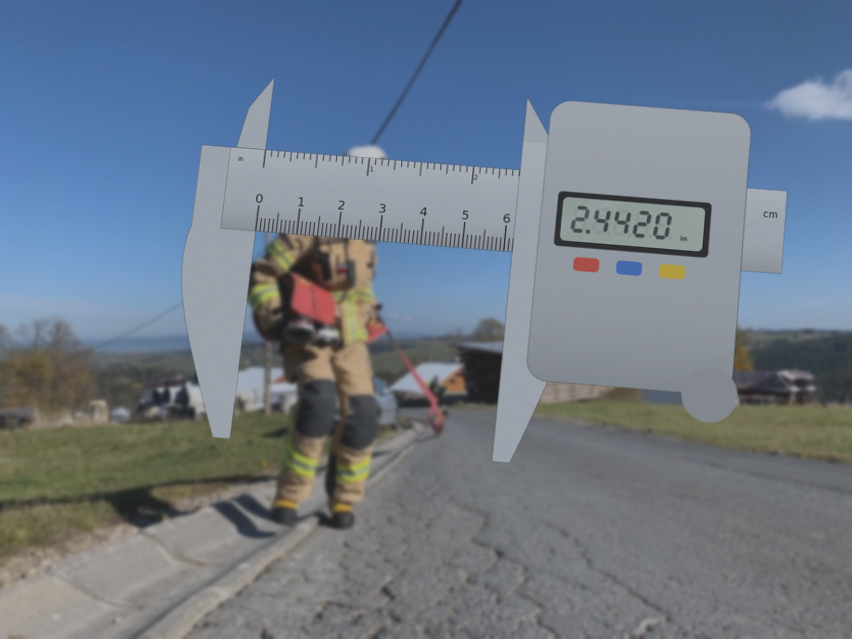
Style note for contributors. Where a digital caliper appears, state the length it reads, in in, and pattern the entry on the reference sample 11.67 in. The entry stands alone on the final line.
2.4420 in
